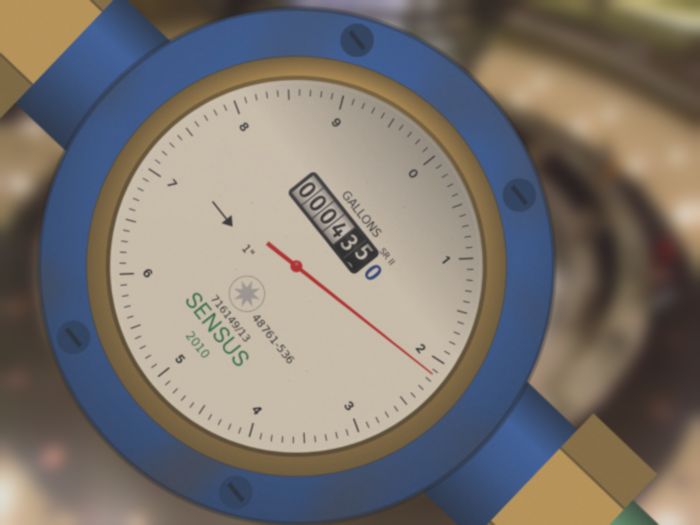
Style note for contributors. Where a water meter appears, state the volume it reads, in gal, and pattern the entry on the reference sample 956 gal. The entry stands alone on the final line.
4352.1 gal
